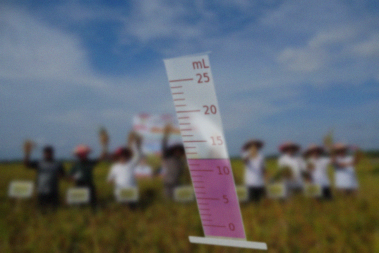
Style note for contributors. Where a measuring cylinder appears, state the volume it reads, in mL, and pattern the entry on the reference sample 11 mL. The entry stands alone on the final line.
12 mL
